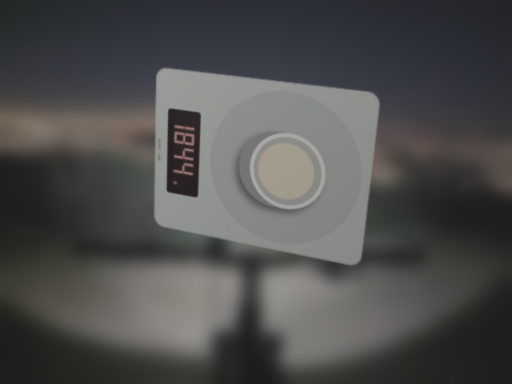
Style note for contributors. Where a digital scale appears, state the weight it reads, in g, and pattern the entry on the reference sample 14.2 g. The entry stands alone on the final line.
1844 g
